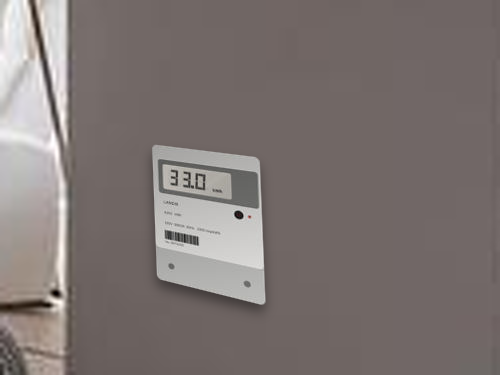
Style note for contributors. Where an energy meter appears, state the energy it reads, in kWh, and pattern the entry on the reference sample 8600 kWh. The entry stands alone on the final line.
33.0 kWh
